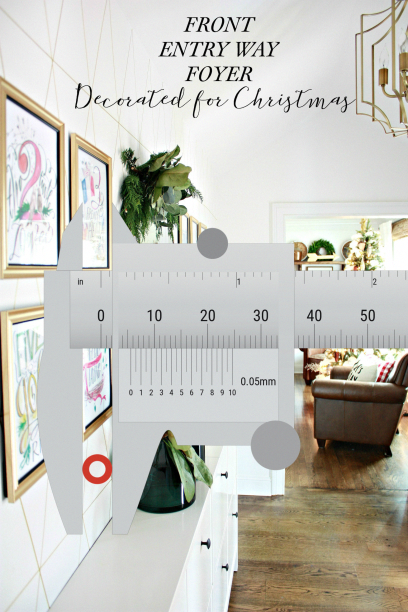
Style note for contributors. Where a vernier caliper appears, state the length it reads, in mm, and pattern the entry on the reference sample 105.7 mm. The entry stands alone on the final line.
5.6 mm
